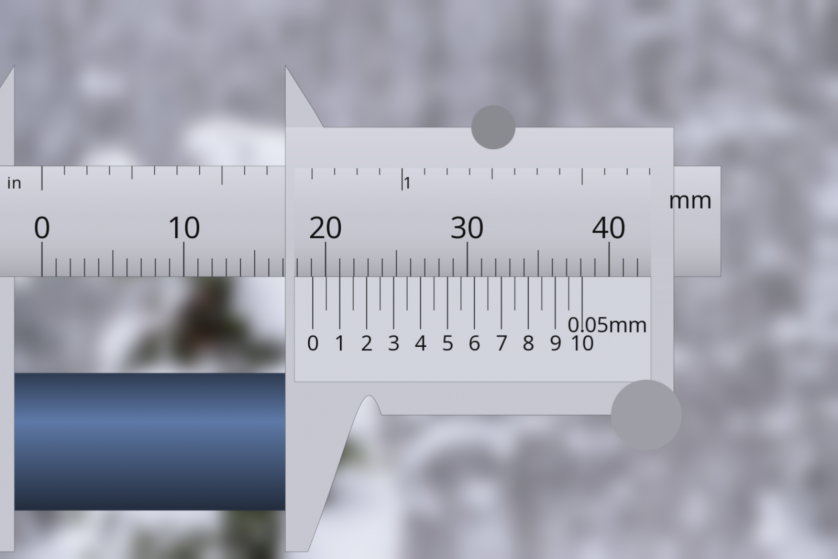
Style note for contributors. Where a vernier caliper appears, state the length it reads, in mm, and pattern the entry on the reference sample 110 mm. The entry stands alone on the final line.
19.1 mm
